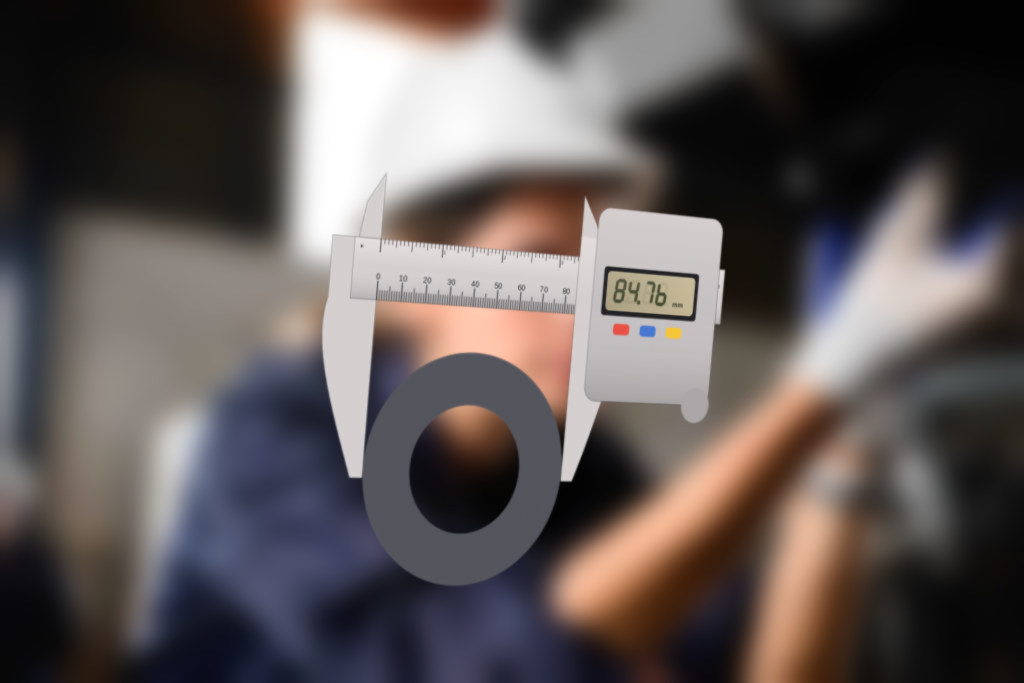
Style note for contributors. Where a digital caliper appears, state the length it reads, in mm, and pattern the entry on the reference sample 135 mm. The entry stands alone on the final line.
84.76 mm
